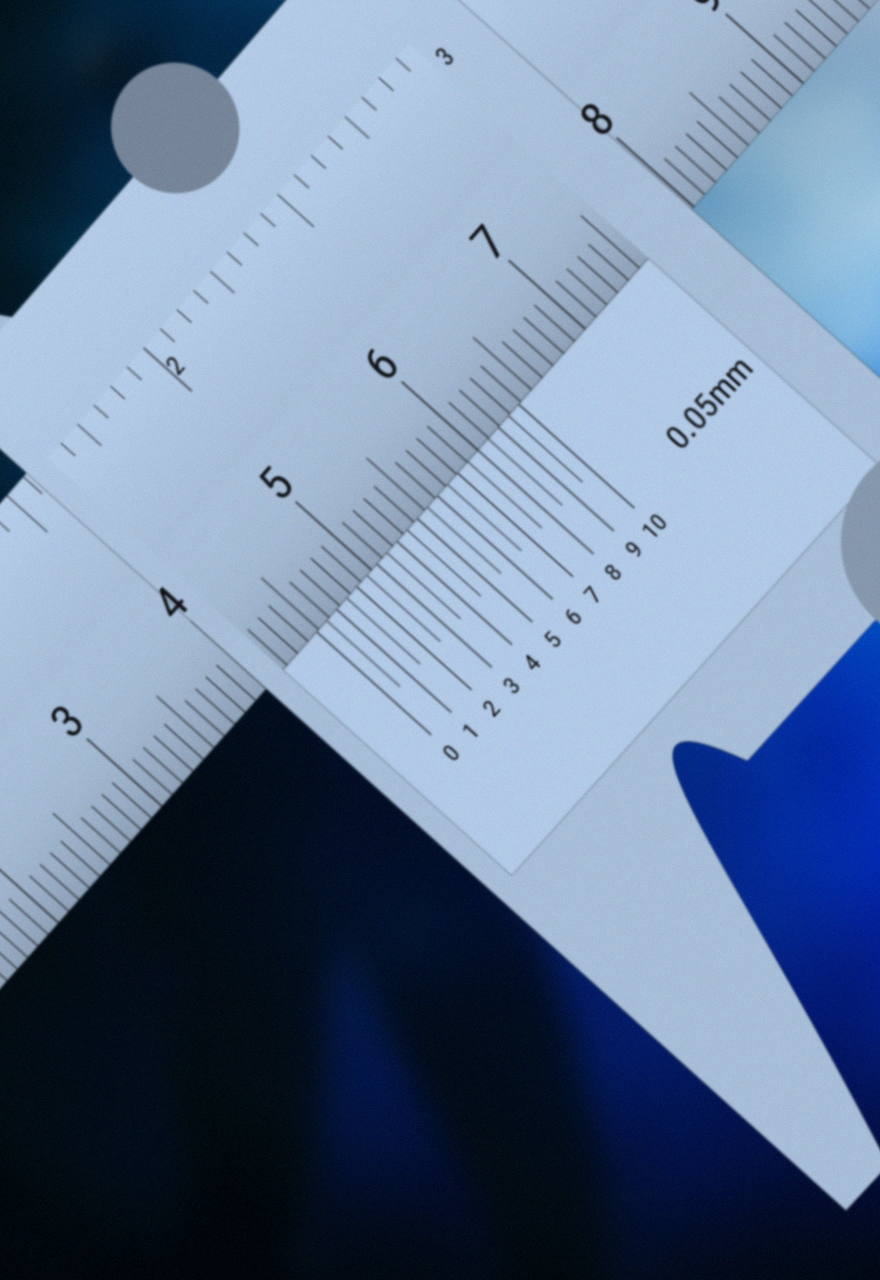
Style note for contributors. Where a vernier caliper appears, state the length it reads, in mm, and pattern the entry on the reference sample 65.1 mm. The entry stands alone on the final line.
44.8 mm
